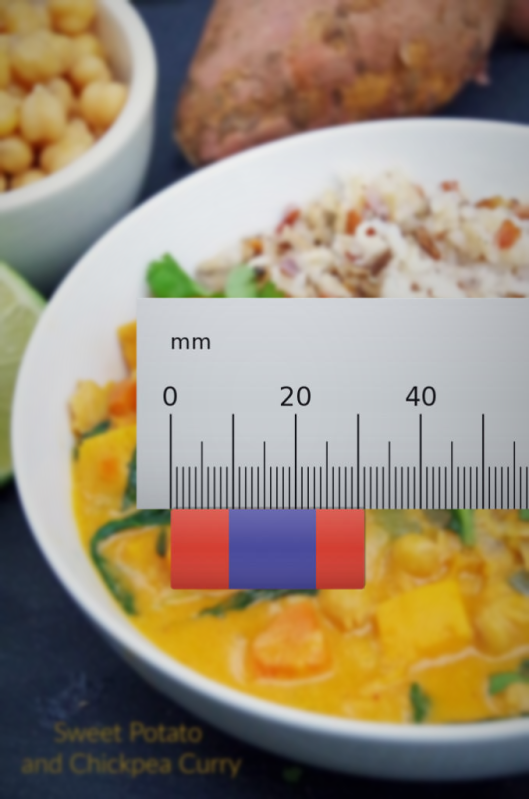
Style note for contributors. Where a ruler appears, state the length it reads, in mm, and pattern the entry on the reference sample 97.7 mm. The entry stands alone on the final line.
31 mm
